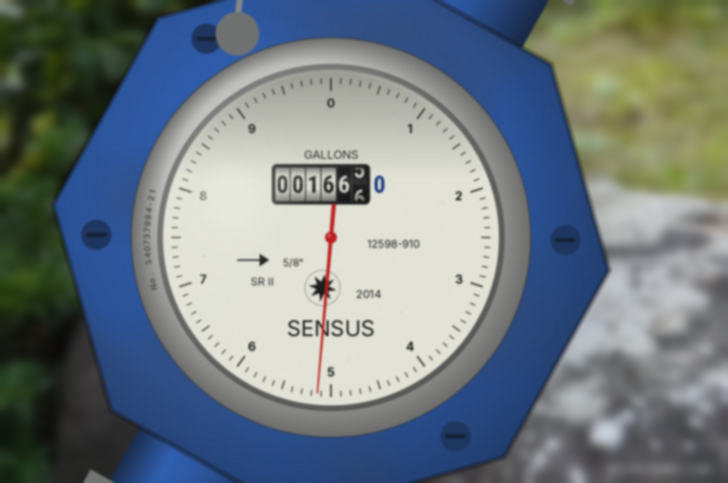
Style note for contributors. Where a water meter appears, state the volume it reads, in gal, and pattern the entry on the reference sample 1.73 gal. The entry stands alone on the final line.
16655.1 gal
